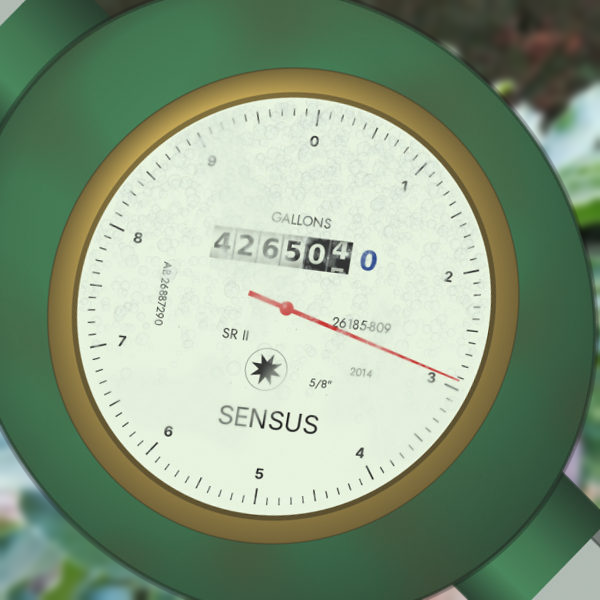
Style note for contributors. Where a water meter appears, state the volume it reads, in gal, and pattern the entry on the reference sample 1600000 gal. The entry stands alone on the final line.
4265042.9 gal
